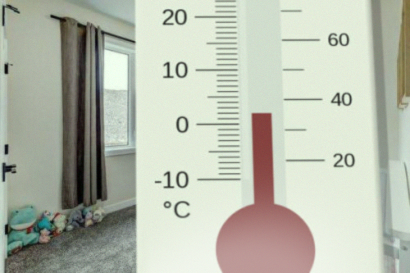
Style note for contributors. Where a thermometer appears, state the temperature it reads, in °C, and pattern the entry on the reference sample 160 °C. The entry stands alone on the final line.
2 °C
